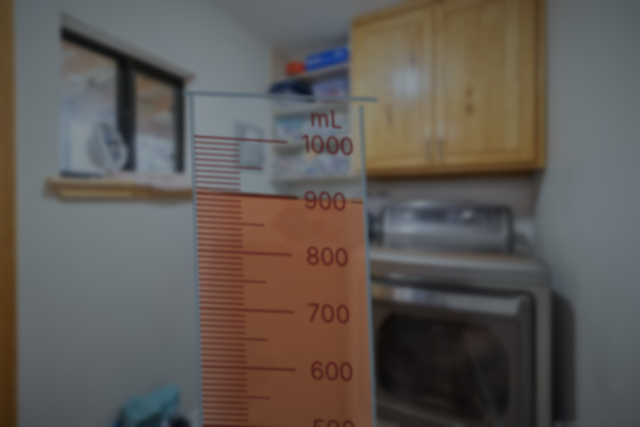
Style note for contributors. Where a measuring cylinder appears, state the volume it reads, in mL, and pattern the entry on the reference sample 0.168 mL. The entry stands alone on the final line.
900 mL
